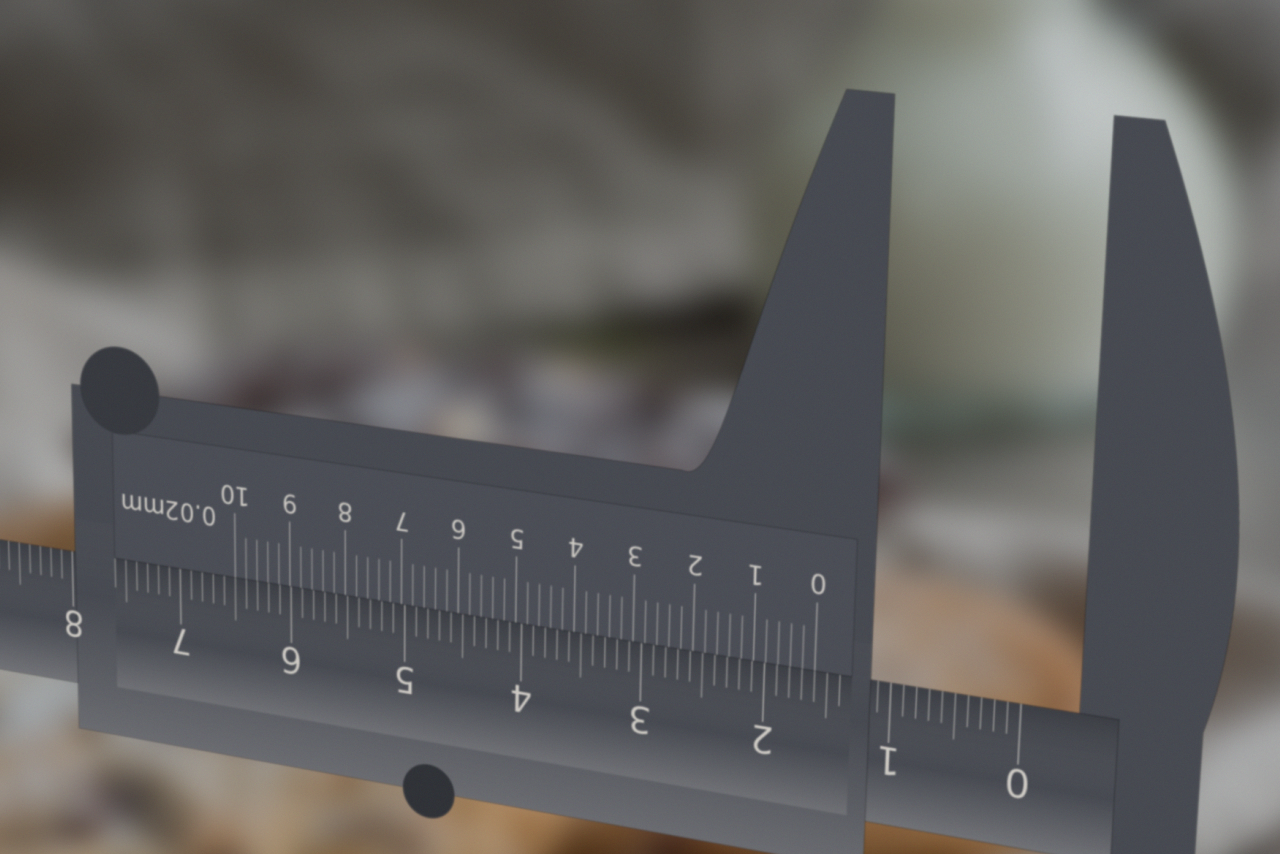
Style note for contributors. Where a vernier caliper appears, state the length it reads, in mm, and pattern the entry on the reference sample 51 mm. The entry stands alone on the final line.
16.0 mm
